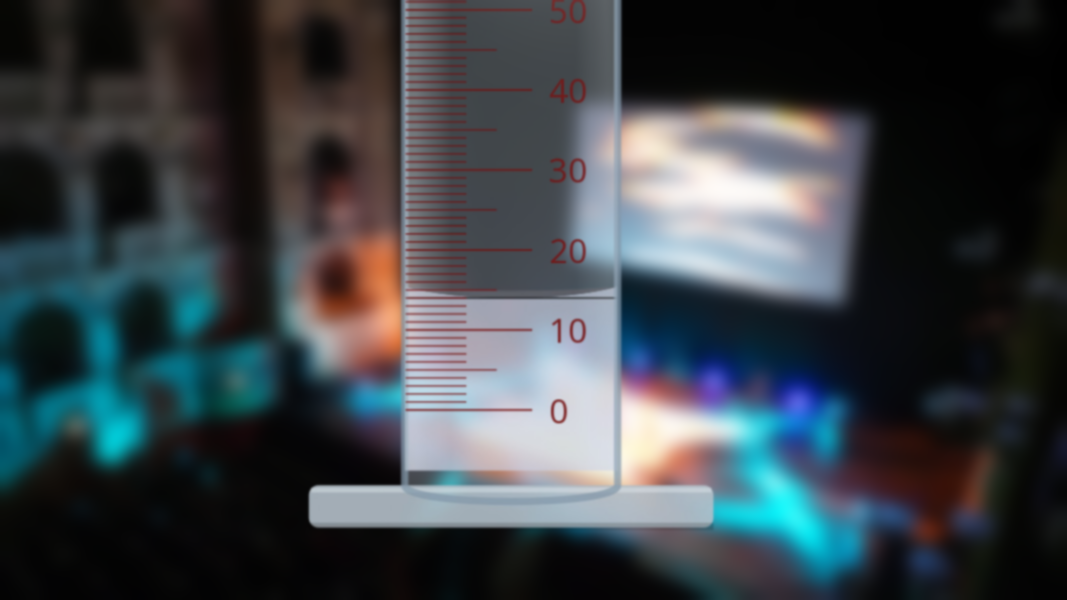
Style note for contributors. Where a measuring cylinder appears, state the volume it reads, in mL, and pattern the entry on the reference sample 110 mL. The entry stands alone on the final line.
14 mL
